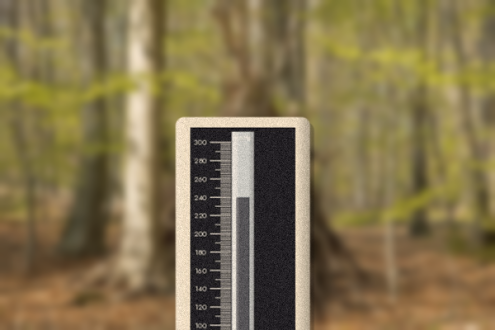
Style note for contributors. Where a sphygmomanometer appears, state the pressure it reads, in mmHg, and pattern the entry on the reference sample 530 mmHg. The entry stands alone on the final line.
240 mmHg
